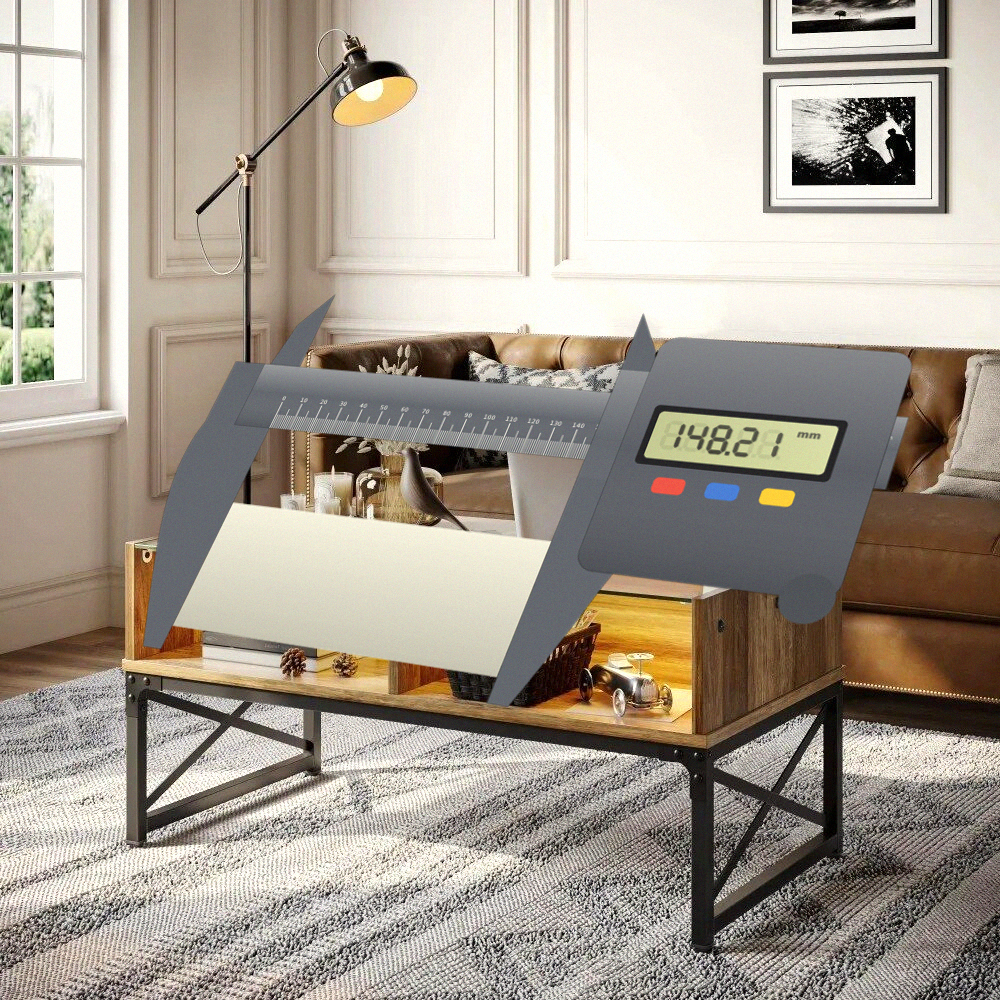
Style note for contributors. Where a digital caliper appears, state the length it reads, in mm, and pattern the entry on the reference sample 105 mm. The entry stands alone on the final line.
148.21 mm
